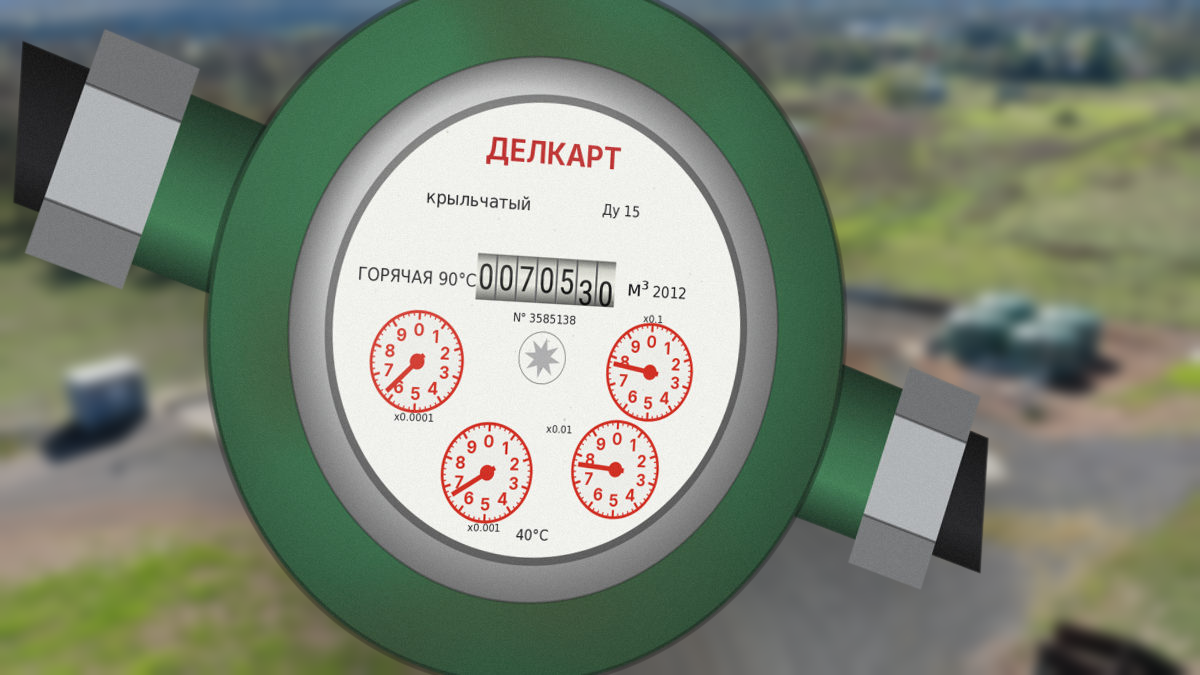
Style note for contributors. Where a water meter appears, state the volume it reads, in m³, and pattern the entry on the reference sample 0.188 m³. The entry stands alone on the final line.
70529.7766 m³
